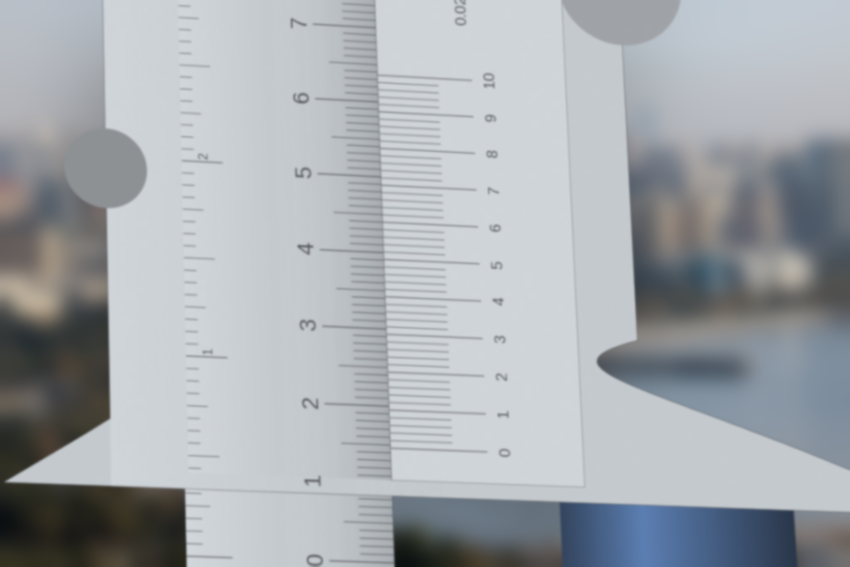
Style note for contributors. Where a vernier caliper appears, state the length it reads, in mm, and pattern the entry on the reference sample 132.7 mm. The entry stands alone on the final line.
14.6 mm
